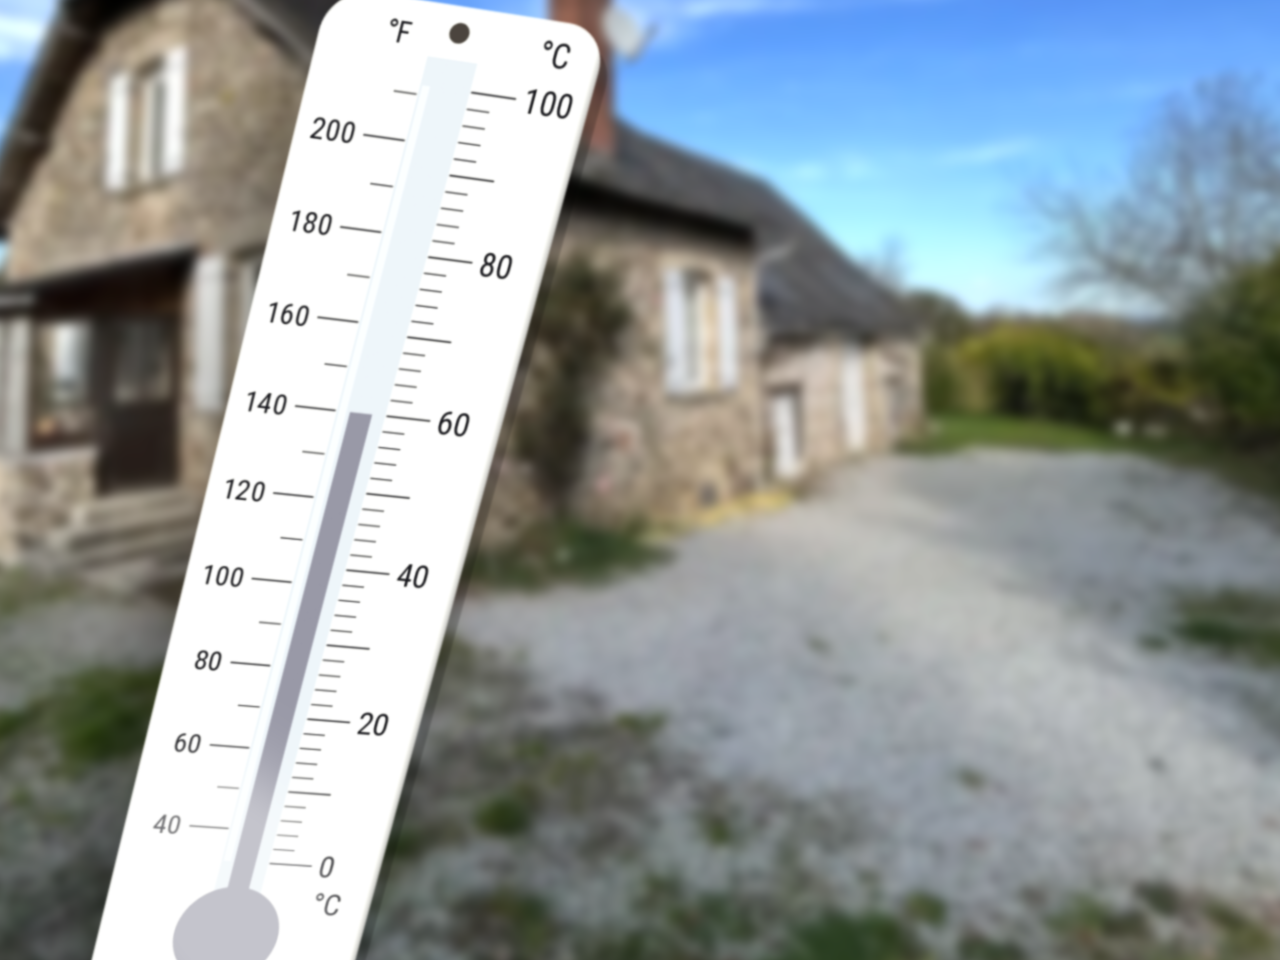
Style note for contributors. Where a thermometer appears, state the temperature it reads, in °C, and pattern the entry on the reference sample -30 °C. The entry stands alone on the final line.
60 °C
